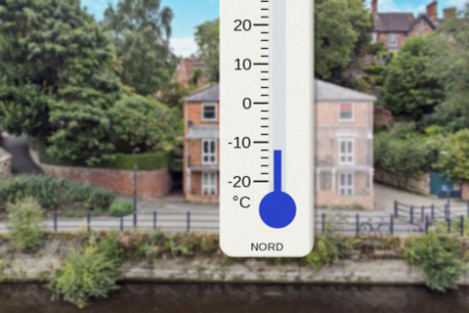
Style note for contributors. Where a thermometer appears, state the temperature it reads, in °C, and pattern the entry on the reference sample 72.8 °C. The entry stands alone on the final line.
-12 °C
